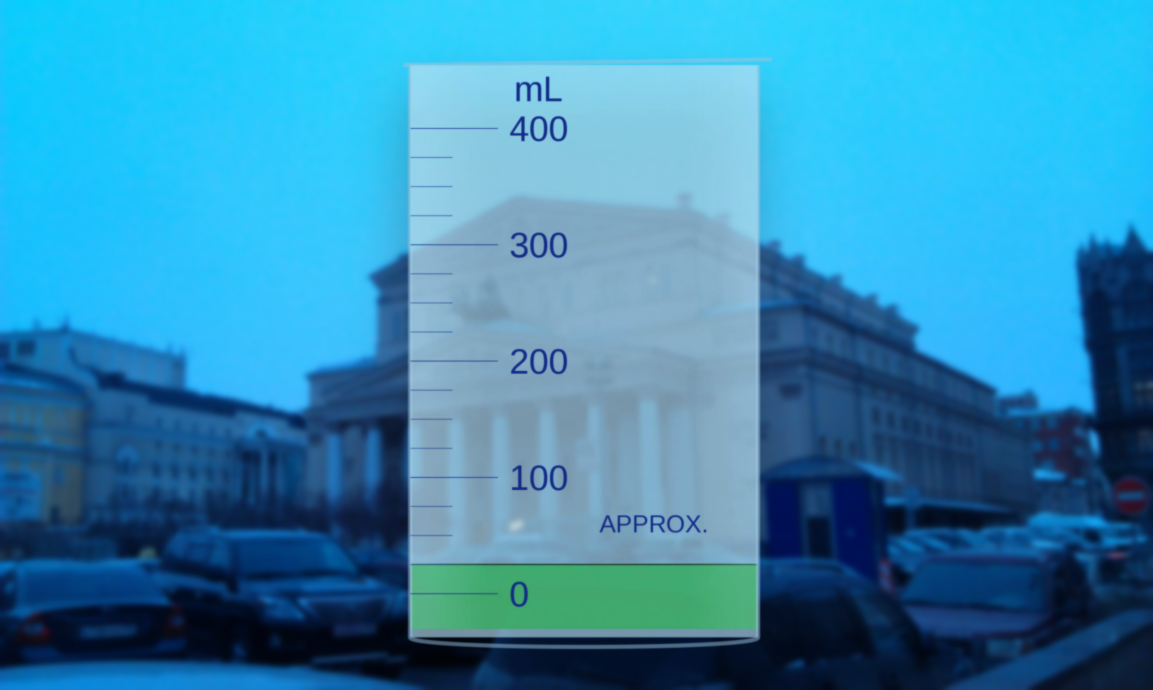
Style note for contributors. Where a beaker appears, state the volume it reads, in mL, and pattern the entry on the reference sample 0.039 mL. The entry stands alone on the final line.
25 mL
